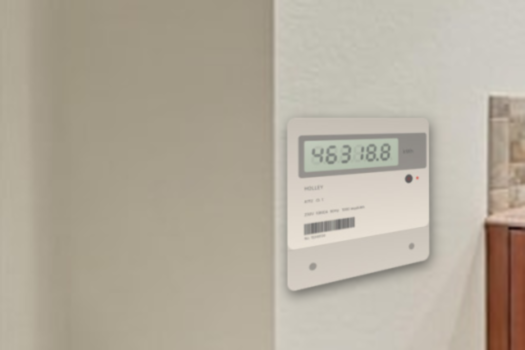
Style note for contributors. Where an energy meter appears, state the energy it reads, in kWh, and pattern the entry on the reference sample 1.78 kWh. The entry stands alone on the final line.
46318.8 kWh
